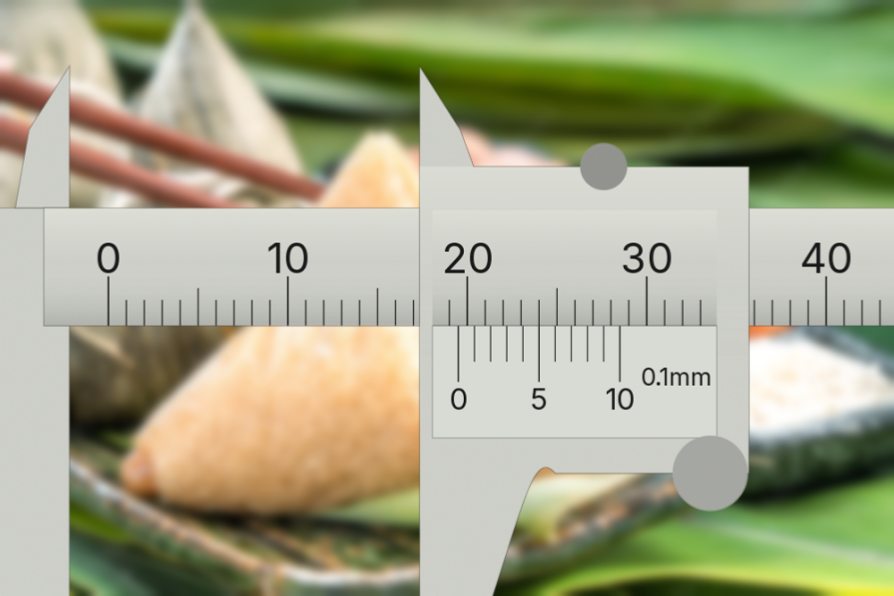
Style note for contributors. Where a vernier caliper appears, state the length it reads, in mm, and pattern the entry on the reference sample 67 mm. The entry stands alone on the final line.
19.5 mm
